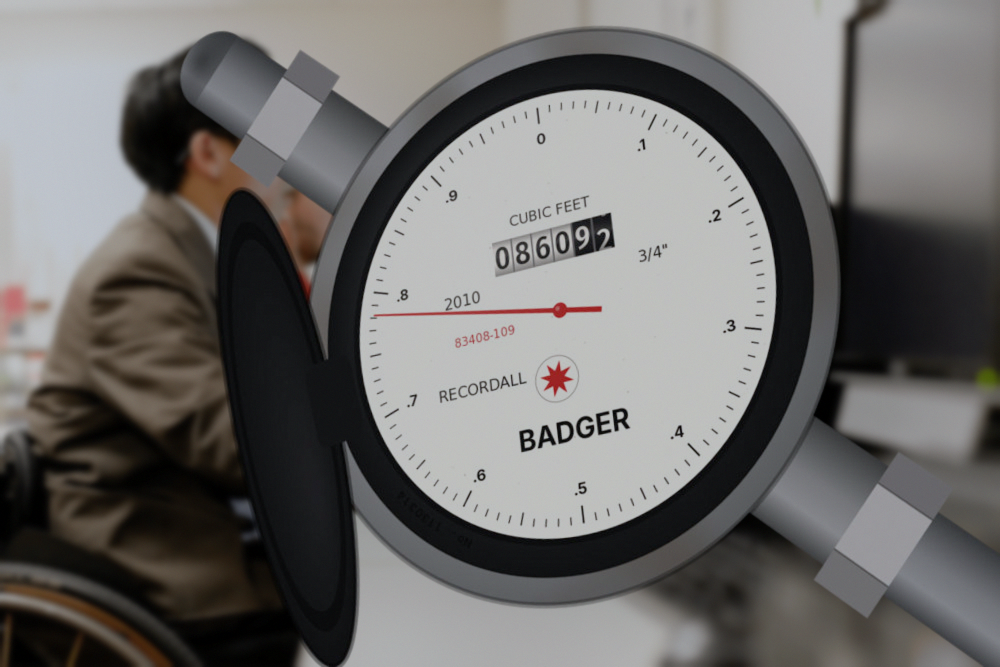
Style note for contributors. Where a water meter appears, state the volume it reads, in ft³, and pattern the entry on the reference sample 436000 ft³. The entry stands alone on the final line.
86091.78 ft³
